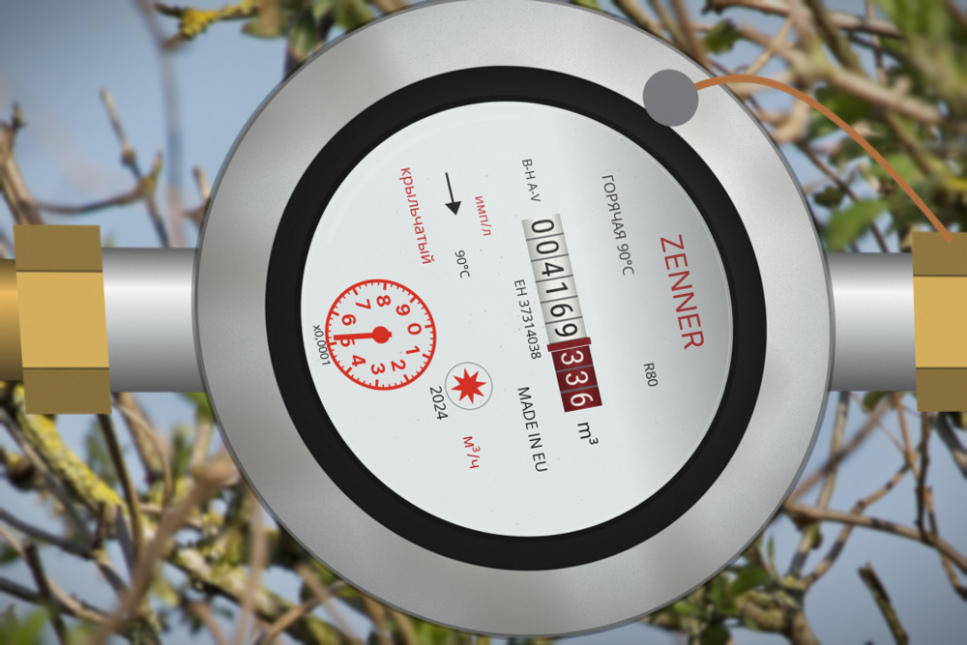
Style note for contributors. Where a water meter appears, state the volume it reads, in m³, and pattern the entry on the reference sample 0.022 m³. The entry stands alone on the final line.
4169.3365 m³
